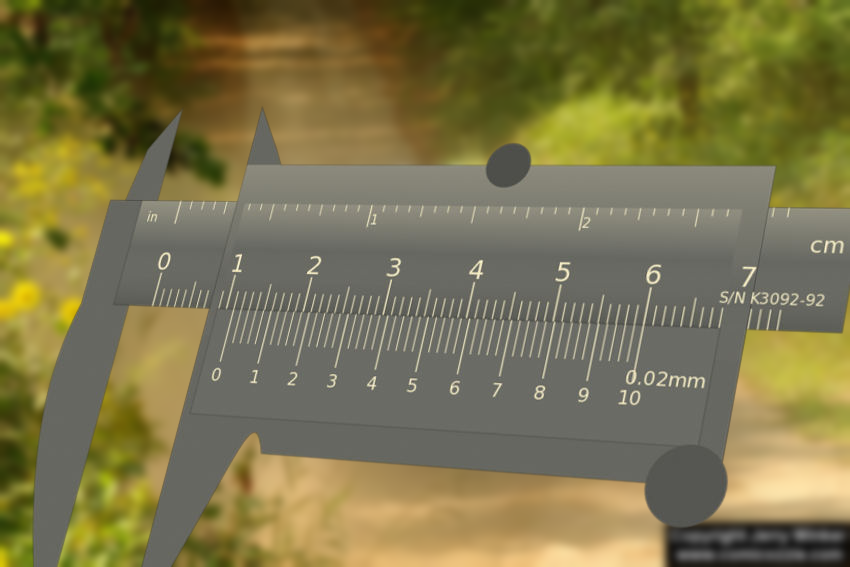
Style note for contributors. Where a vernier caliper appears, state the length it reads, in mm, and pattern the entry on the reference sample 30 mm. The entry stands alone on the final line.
11.0 mm
